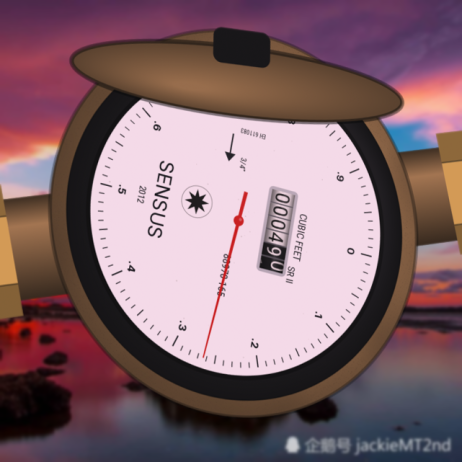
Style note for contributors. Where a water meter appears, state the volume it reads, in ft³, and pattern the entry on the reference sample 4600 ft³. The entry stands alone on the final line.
490.26 ft³
